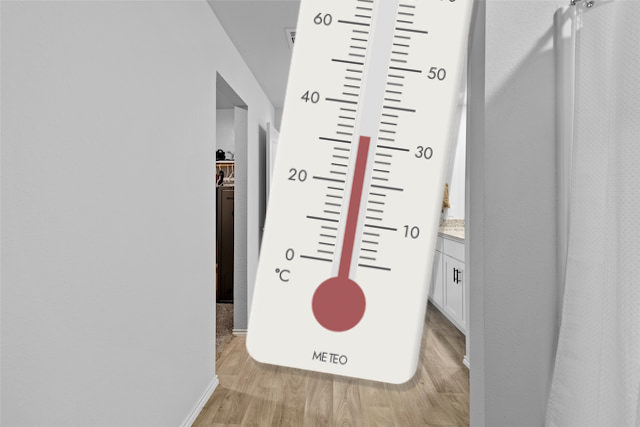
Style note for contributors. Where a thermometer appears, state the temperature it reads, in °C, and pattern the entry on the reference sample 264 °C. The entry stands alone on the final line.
32 °C
